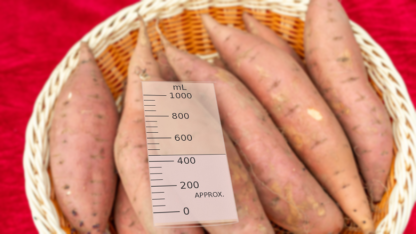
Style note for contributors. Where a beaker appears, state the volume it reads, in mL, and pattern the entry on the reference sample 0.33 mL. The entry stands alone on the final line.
450 mL
